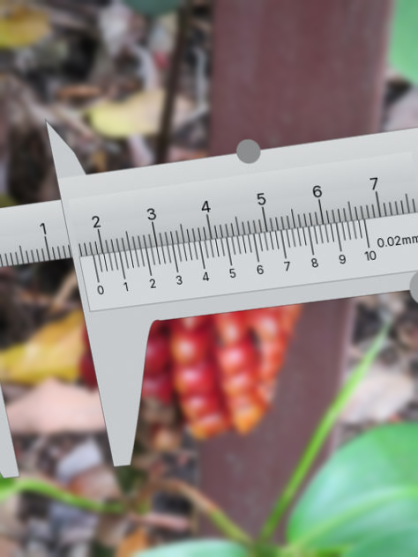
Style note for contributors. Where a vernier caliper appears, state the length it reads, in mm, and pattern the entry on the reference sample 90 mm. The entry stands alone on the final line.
18.2 mm
